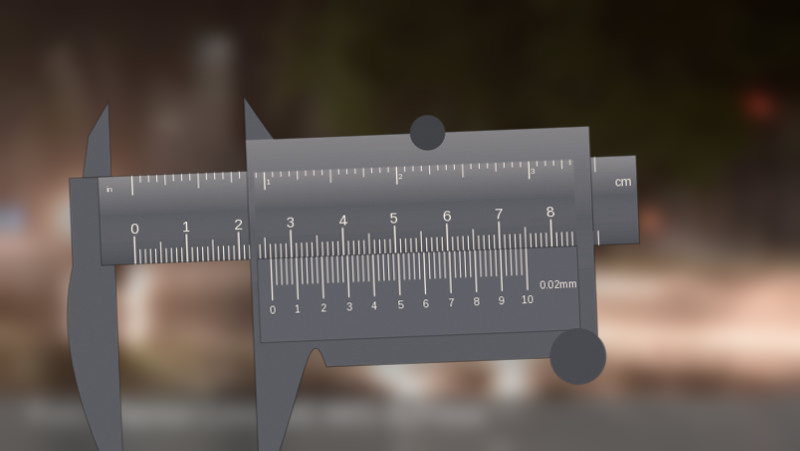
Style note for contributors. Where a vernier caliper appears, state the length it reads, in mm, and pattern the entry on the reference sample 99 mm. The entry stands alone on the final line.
26.0 mm
